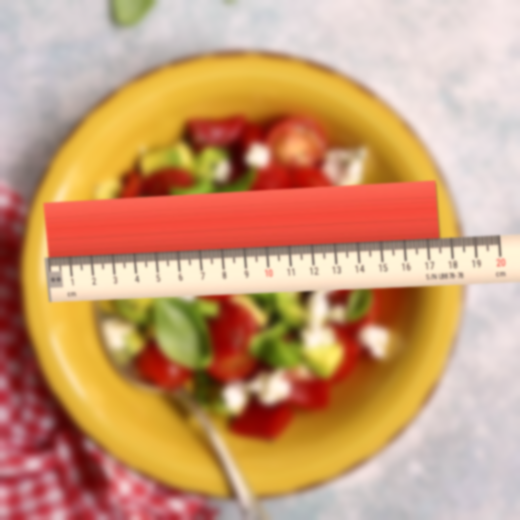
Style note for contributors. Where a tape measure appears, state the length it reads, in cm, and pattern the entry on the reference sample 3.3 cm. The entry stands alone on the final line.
17.5 cm
